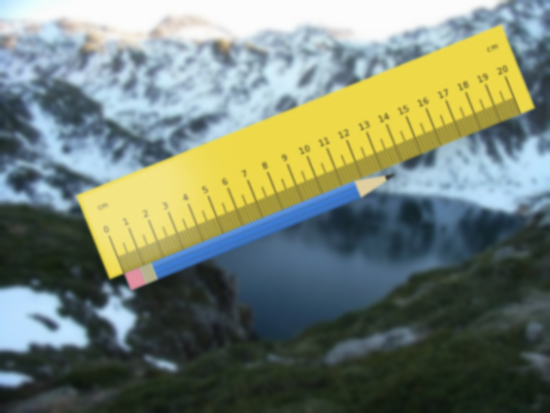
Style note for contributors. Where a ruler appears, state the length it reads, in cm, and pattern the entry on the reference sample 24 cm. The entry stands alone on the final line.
13.5 cm
